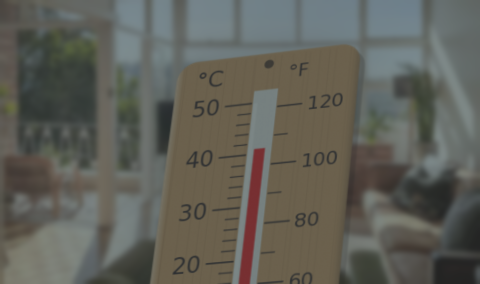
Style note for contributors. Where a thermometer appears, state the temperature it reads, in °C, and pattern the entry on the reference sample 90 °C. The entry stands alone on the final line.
41 °C
